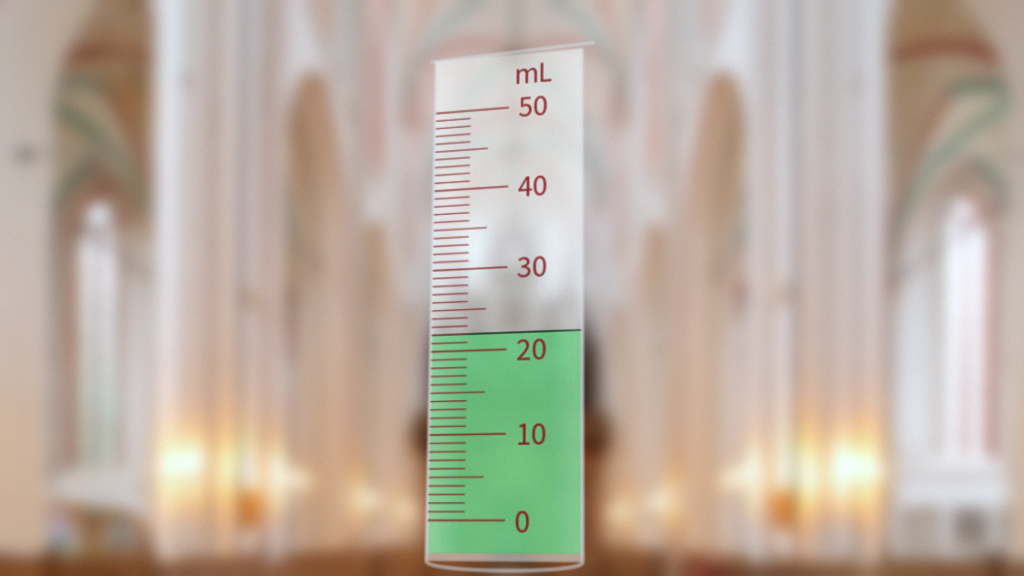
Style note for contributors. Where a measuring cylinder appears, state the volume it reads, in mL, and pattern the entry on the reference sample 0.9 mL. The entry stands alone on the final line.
22 mL
